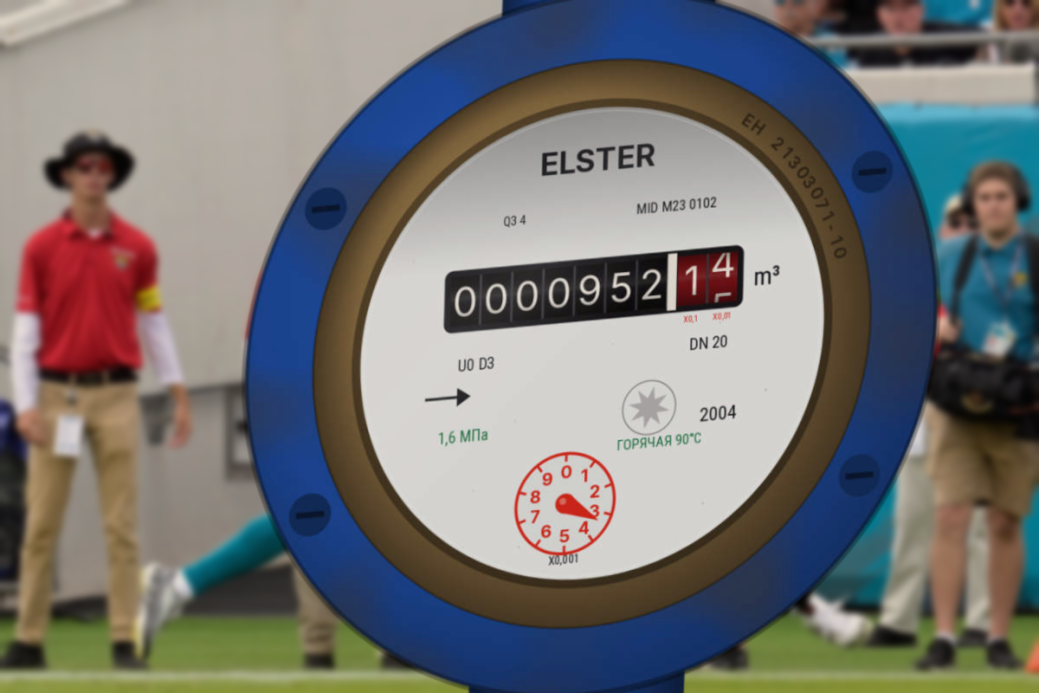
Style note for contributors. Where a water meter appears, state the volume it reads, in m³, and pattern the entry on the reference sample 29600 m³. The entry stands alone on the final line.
952.143 m³
